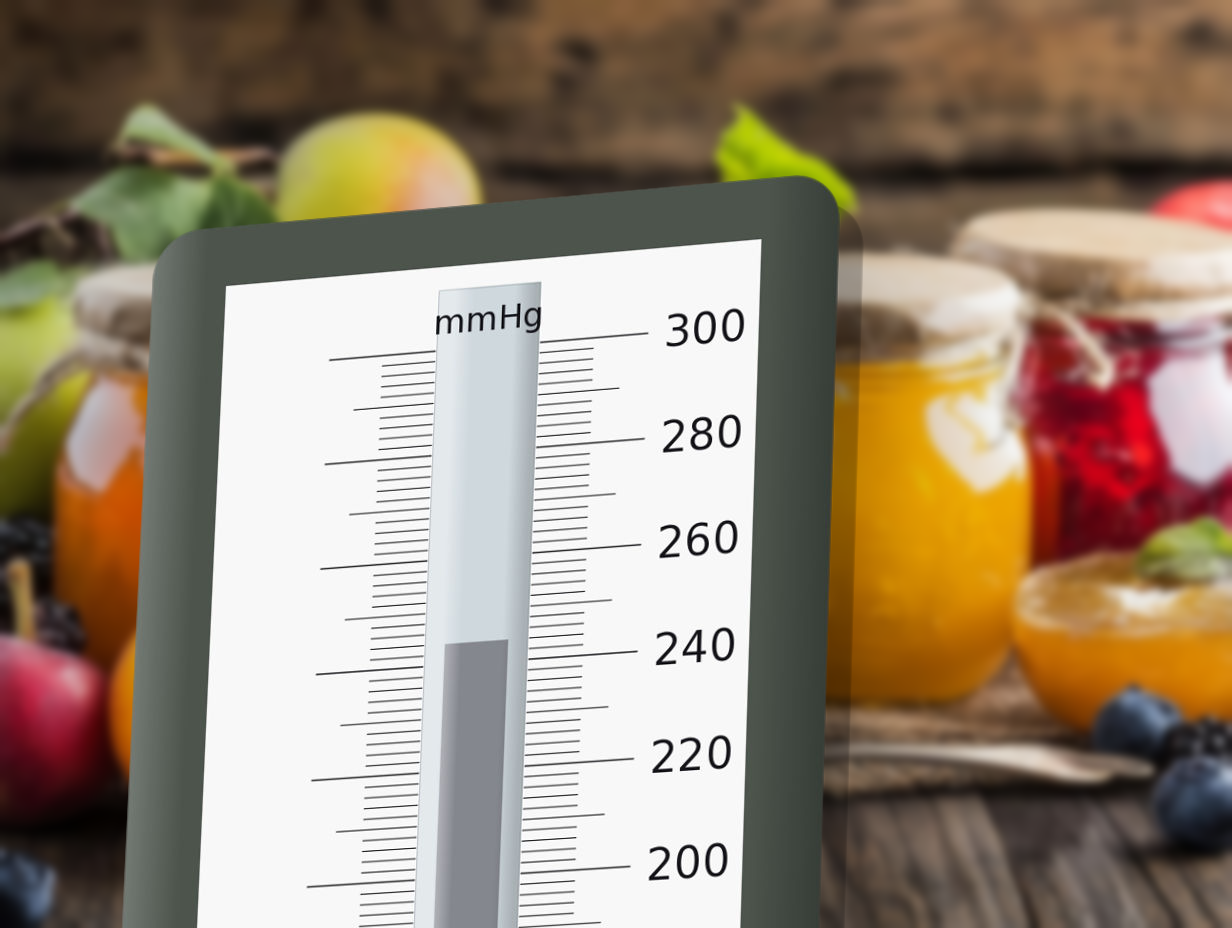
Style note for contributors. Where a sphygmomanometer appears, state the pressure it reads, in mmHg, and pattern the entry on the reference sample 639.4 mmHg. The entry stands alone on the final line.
244 mmHg
